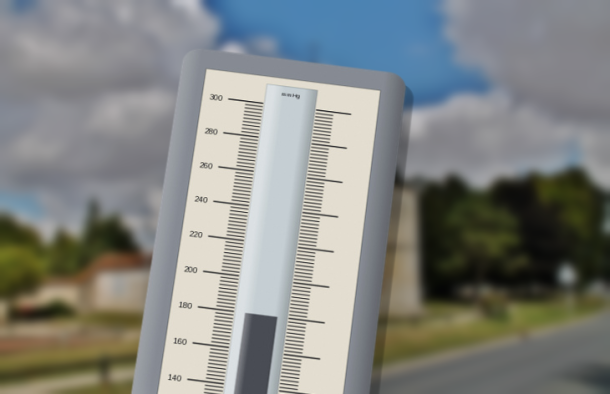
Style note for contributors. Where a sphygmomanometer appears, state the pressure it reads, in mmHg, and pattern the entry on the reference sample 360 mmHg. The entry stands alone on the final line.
180 mmHg
